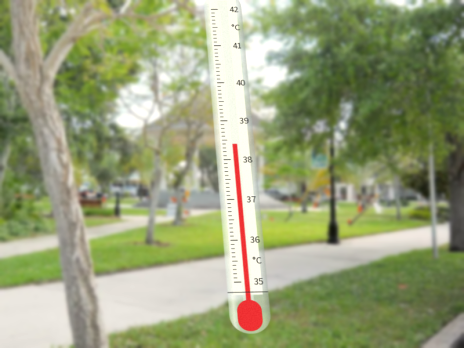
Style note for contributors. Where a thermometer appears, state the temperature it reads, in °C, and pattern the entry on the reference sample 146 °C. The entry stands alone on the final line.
38.4 °C
